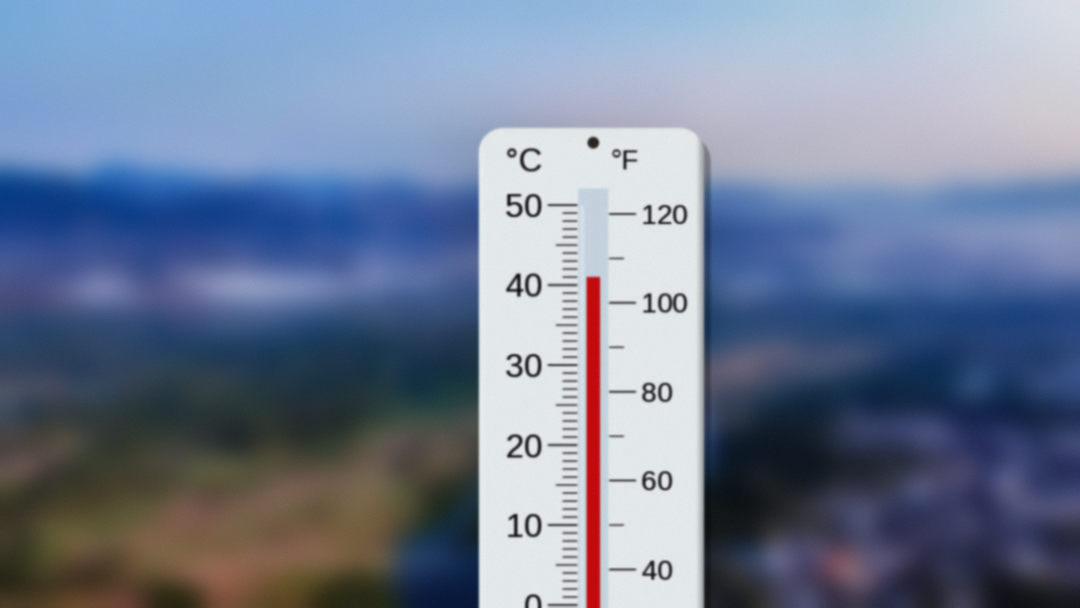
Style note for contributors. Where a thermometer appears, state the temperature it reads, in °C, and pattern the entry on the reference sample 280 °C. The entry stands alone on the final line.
41 °C
